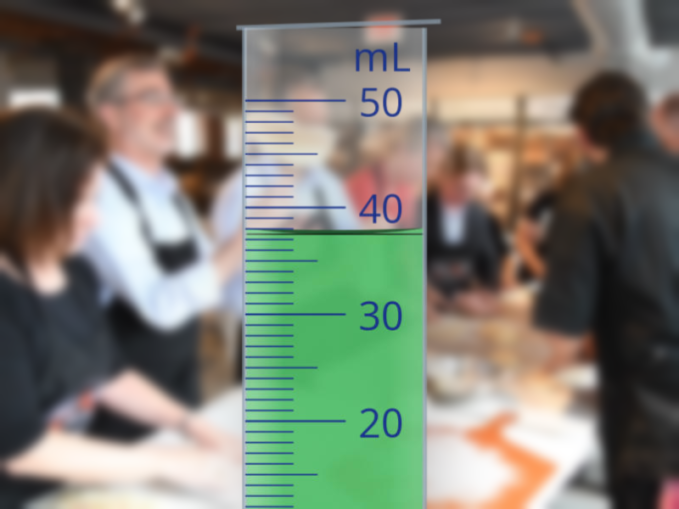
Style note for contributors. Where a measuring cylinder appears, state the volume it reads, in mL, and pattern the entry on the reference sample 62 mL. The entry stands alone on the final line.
37.5 mL
